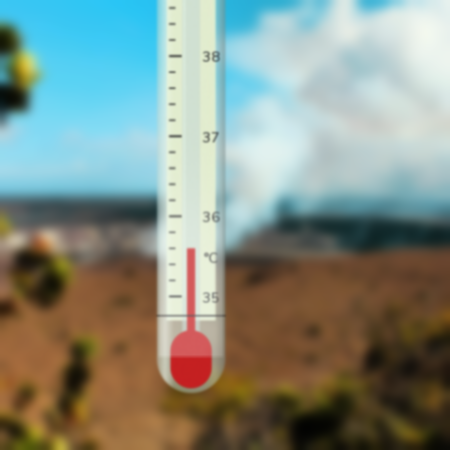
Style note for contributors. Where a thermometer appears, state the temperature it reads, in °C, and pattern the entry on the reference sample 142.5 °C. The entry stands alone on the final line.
35.6 °C
